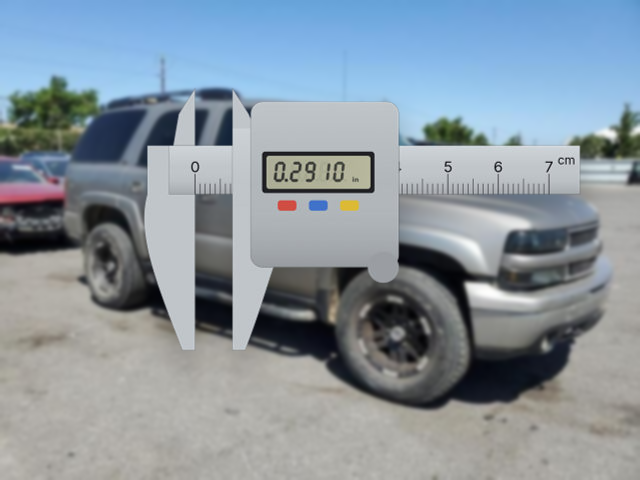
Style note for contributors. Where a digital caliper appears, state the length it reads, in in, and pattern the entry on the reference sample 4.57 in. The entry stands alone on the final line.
0.2910 in
